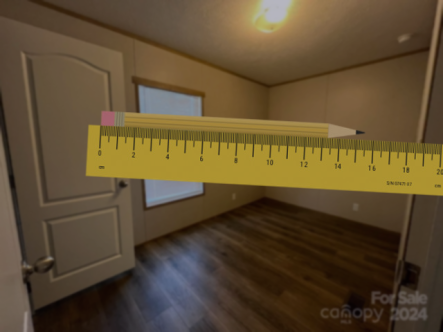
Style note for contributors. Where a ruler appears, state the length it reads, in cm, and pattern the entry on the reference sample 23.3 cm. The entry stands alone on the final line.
15.5 cm
